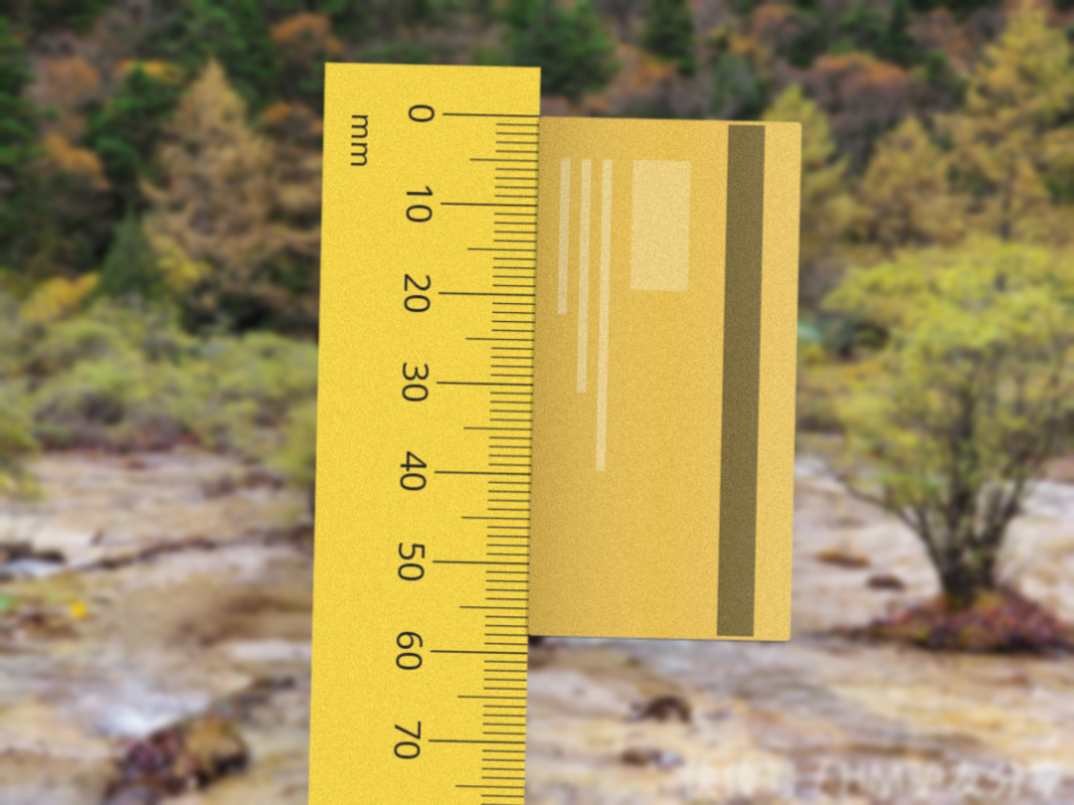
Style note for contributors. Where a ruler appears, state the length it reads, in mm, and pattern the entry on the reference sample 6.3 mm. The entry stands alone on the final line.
58 mm
